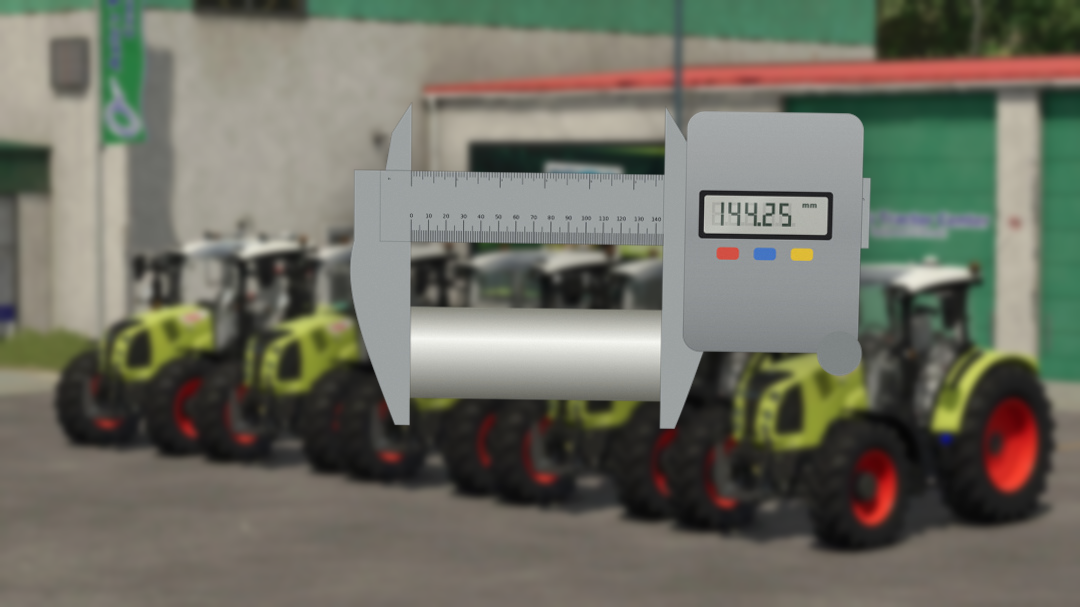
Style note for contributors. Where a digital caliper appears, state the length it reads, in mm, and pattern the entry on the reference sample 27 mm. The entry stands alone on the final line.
144.25 mm
